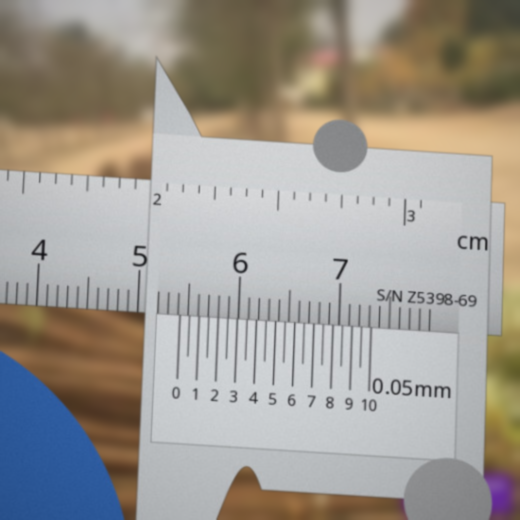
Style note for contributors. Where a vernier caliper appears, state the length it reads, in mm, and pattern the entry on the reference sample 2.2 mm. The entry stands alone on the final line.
54.2 mm
